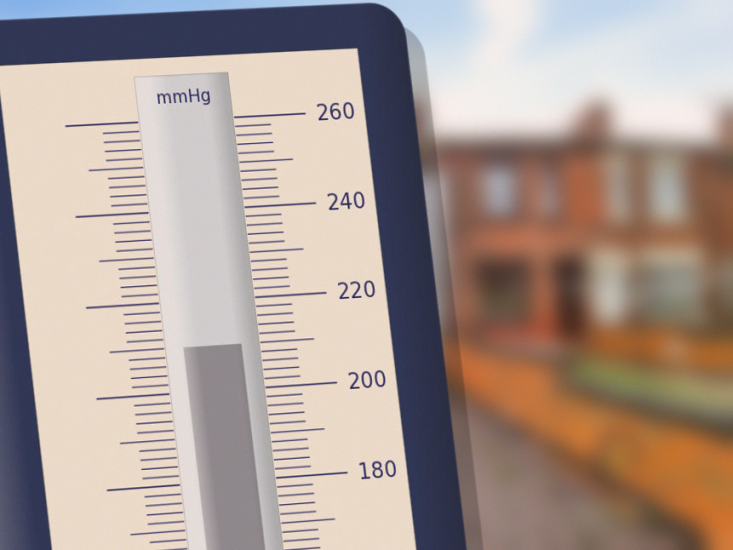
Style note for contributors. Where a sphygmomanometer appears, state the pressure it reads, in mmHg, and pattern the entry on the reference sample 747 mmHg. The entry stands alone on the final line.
210 mmHg
